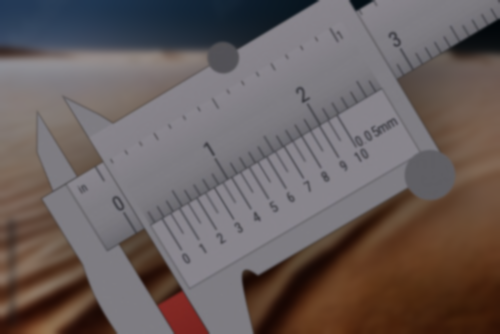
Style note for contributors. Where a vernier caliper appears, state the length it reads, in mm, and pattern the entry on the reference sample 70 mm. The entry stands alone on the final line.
2.8 mm
